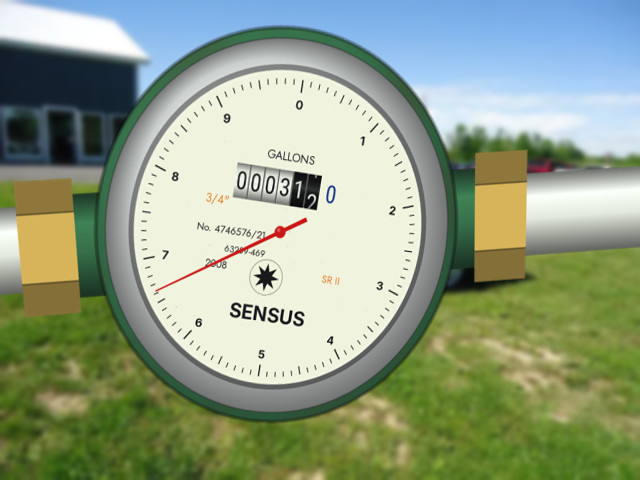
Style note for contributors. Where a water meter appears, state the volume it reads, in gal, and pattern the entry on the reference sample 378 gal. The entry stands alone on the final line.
3116.6 gal
